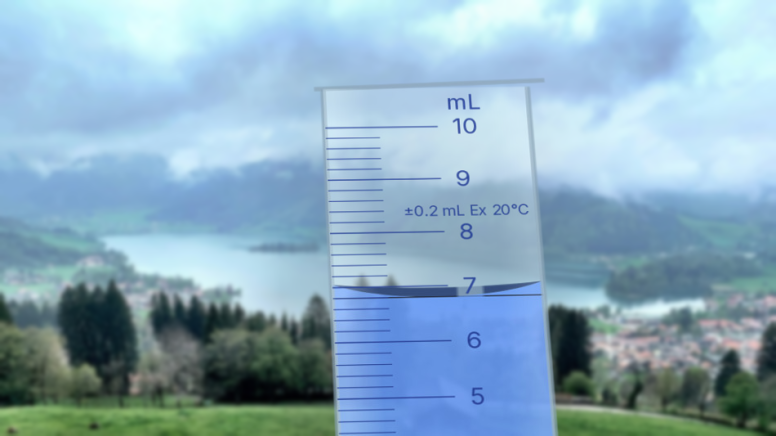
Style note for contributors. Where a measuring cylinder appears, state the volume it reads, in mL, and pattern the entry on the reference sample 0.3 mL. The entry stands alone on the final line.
6.8 mL
